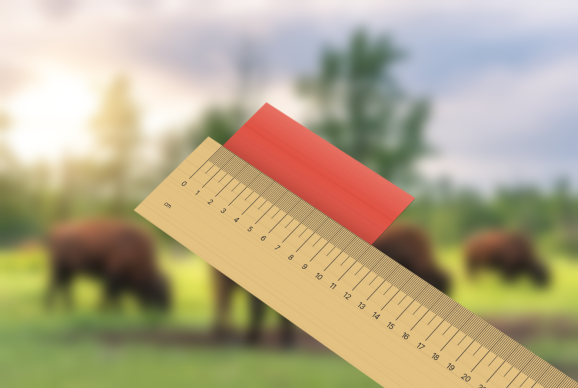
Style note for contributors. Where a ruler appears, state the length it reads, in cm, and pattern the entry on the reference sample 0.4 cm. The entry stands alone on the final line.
11 cm
